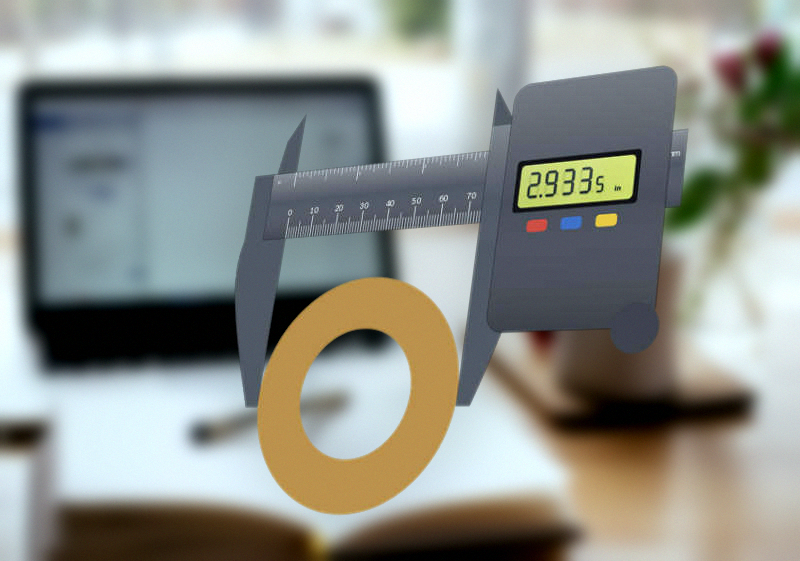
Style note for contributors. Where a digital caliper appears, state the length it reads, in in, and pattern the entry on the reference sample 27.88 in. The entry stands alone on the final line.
2.9335 in
